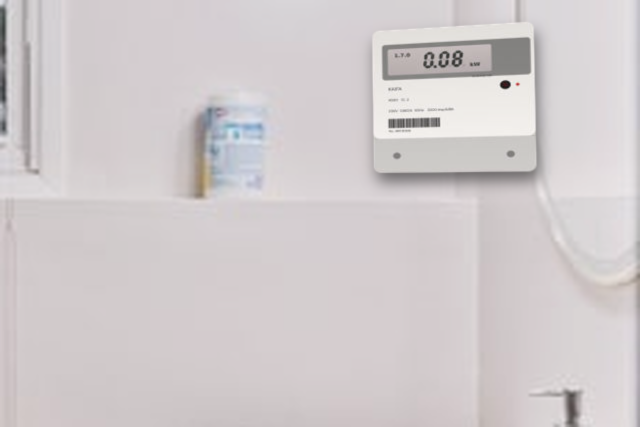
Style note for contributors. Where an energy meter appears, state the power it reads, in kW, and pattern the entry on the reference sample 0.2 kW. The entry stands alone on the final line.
0.08 kW
